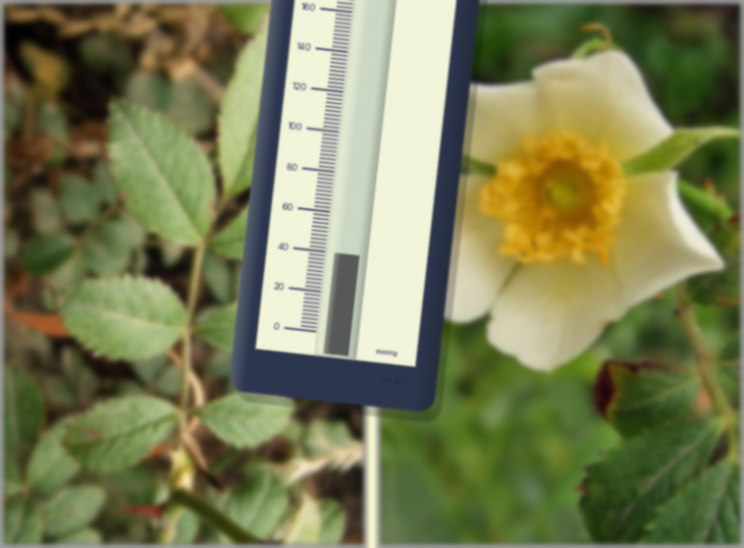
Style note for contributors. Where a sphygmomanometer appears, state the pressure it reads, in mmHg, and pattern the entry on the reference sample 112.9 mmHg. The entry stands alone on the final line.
40 mmHg
